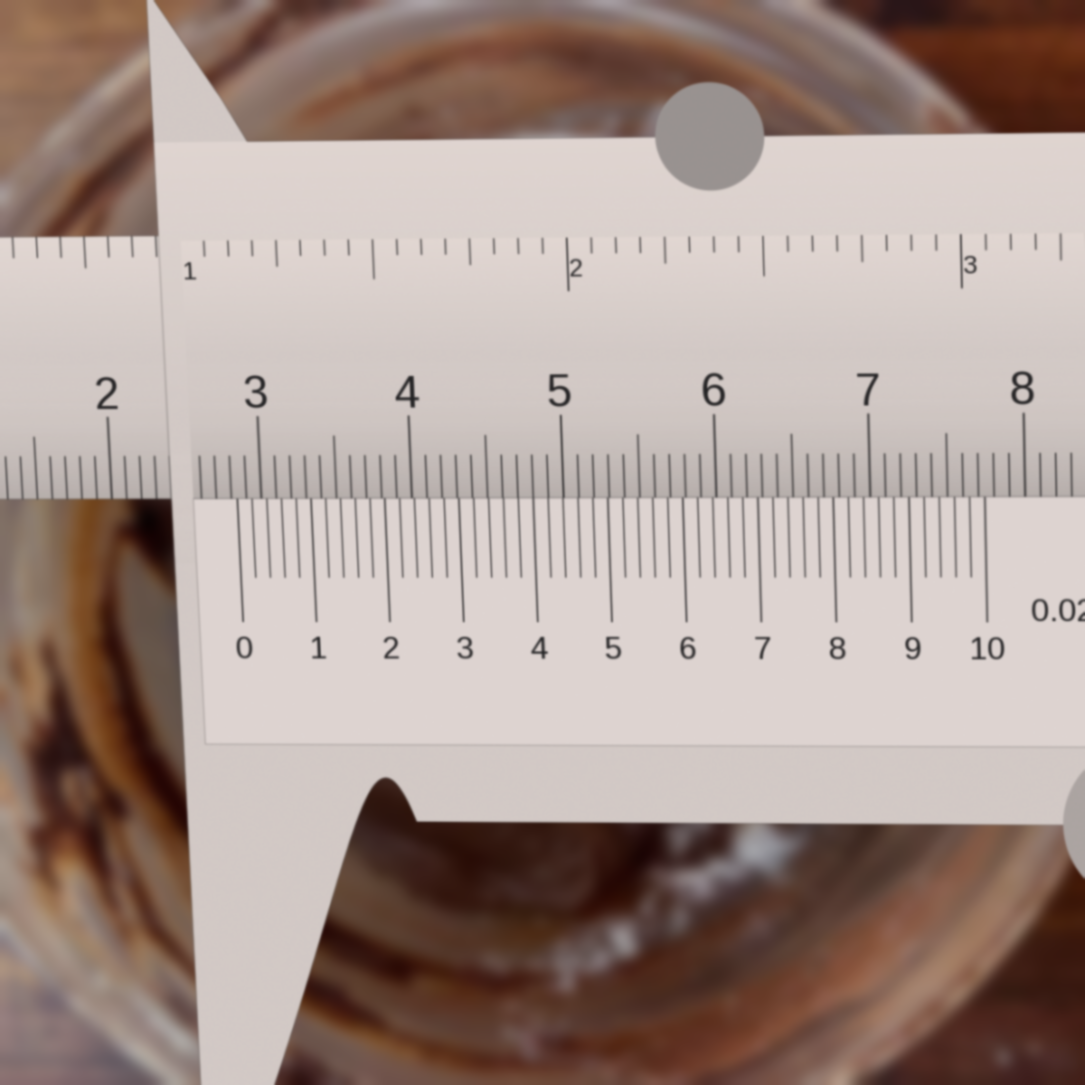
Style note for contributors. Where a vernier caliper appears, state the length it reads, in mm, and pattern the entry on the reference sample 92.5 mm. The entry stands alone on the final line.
28.4 mm
